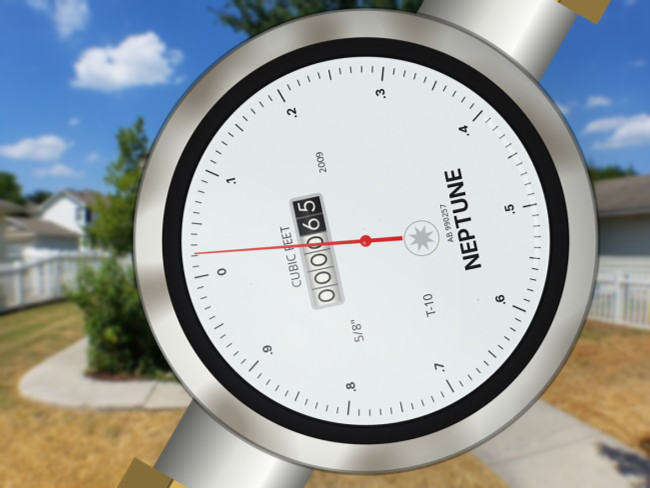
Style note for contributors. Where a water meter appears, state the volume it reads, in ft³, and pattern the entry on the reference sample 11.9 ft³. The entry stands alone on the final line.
65.02 ft³
